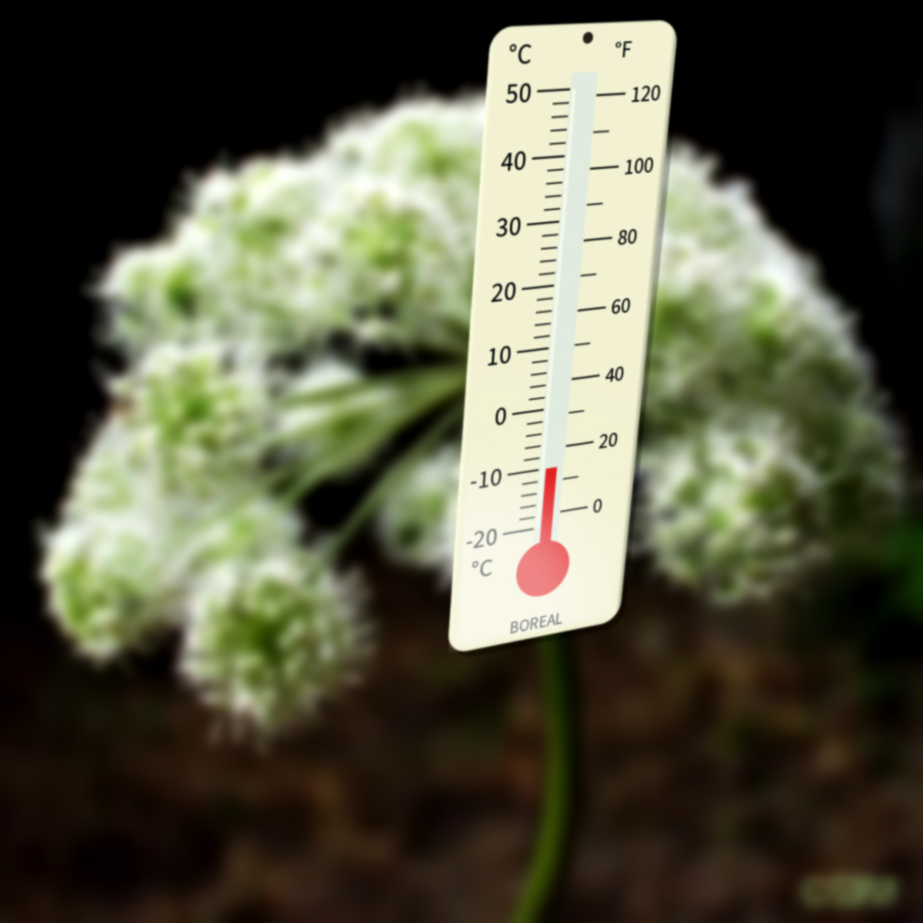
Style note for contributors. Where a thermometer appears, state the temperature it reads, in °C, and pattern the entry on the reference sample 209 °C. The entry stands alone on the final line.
-10 °C
